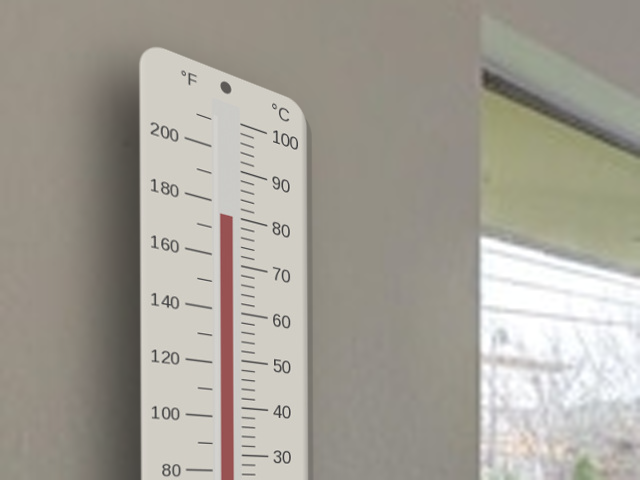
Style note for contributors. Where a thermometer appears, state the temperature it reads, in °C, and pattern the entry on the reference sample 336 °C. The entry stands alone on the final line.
80 °C
